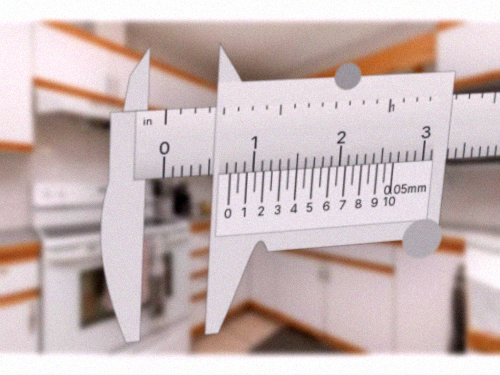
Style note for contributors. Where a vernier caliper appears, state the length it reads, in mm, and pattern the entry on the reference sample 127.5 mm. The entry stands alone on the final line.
7.4 mm
